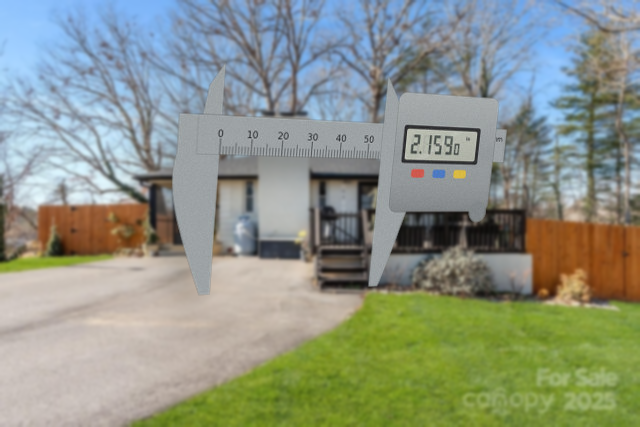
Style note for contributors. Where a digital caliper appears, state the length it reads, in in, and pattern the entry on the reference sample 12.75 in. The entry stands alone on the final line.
2.1590 in
